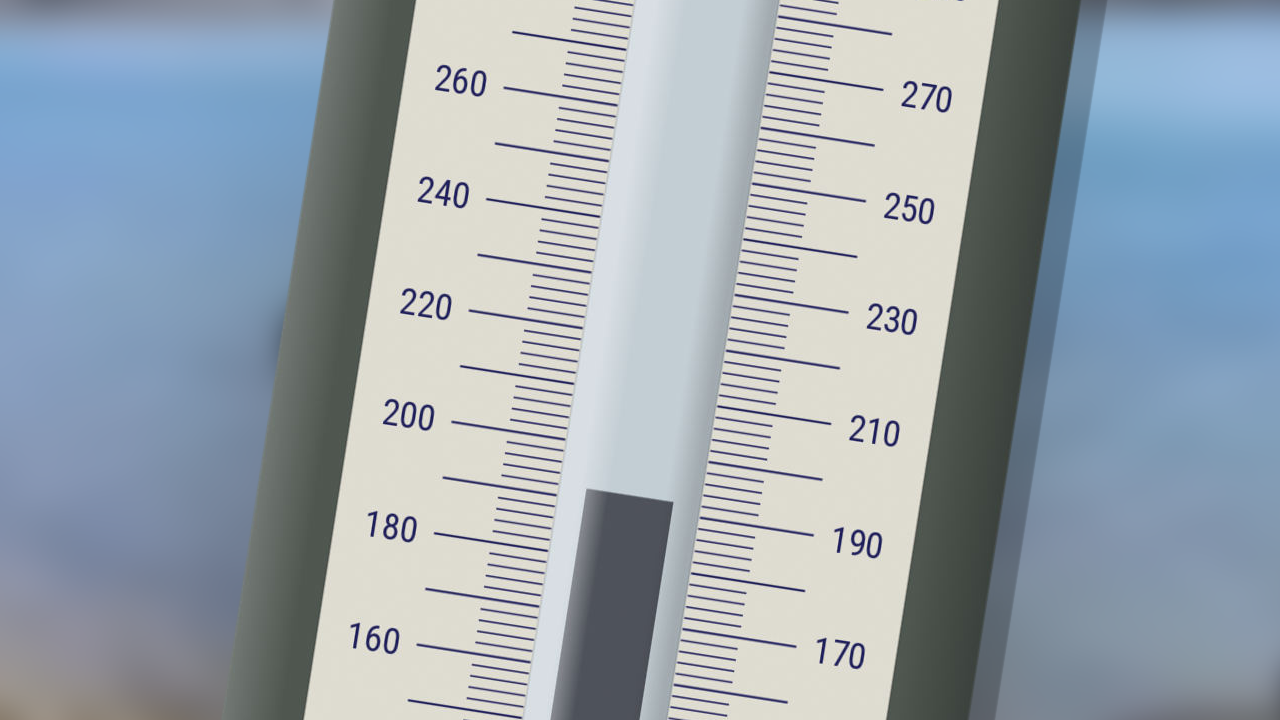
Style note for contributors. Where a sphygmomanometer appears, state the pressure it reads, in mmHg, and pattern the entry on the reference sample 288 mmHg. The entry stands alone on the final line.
192 mmHg
